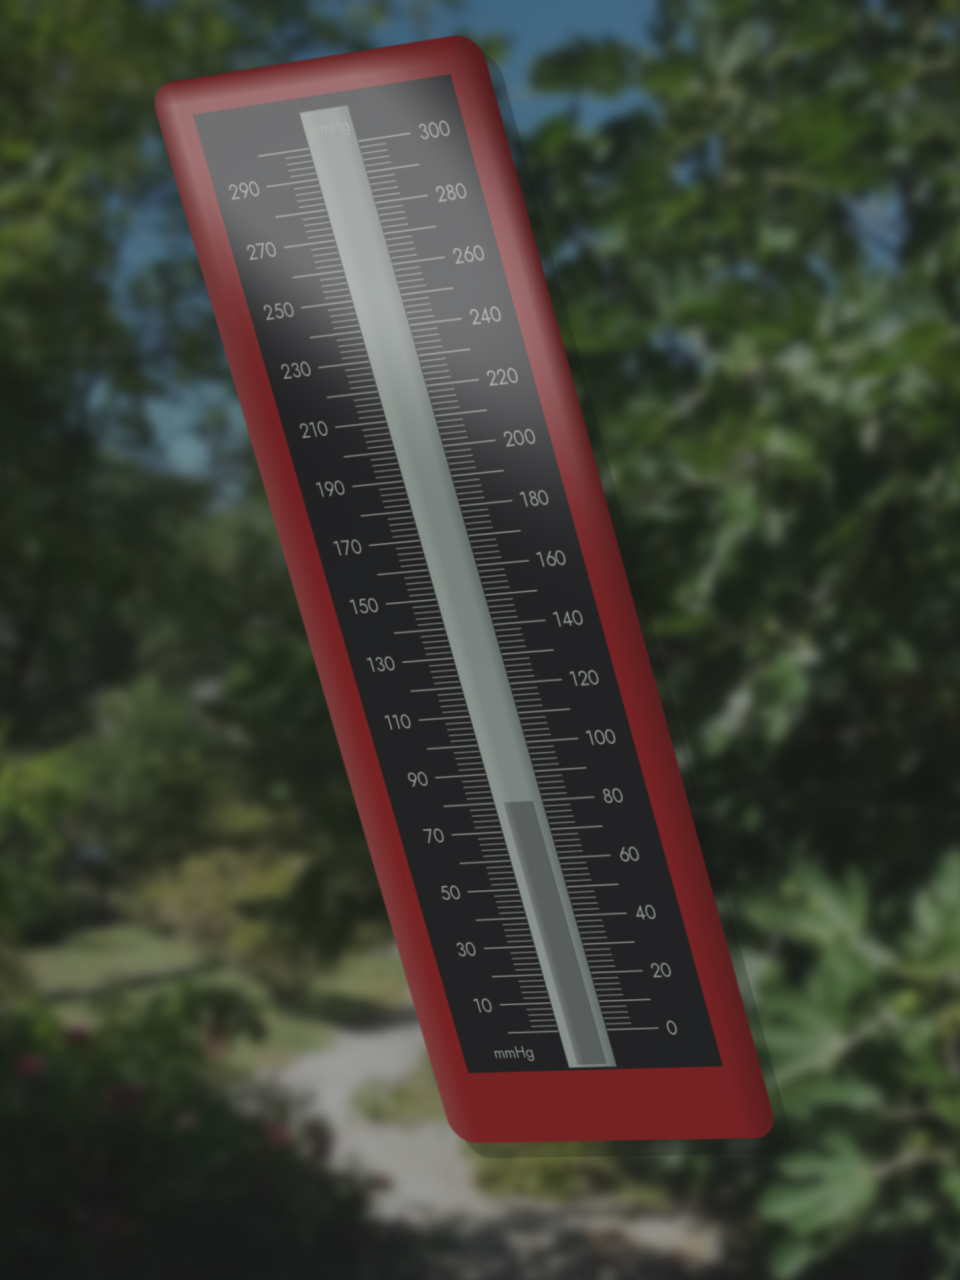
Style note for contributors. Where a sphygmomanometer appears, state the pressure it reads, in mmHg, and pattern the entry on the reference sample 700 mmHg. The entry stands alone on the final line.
80 mmHg
